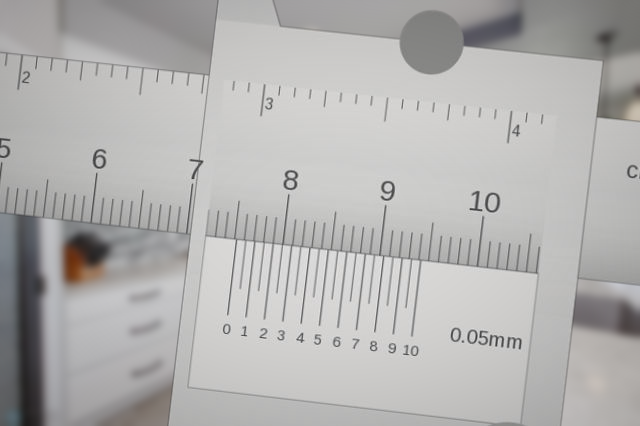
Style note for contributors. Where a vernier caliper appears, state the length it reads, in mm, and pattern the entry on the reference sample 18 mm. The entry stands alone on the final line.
75.2 mm
